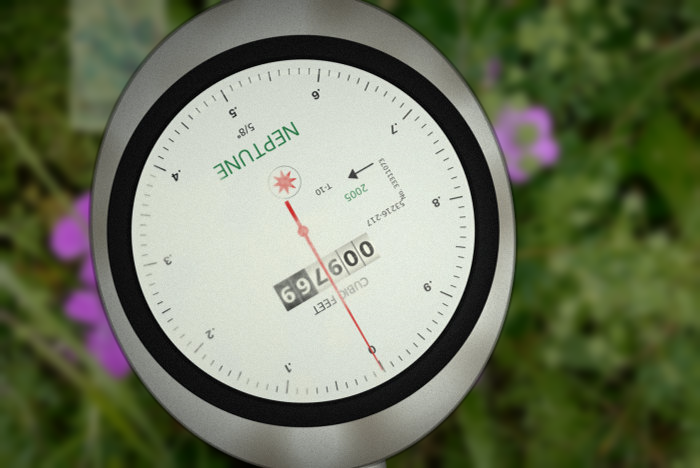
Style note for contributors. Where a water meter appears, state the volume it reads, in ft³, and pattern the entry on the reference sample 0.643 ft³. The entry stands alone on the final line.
9769.00 ft³
